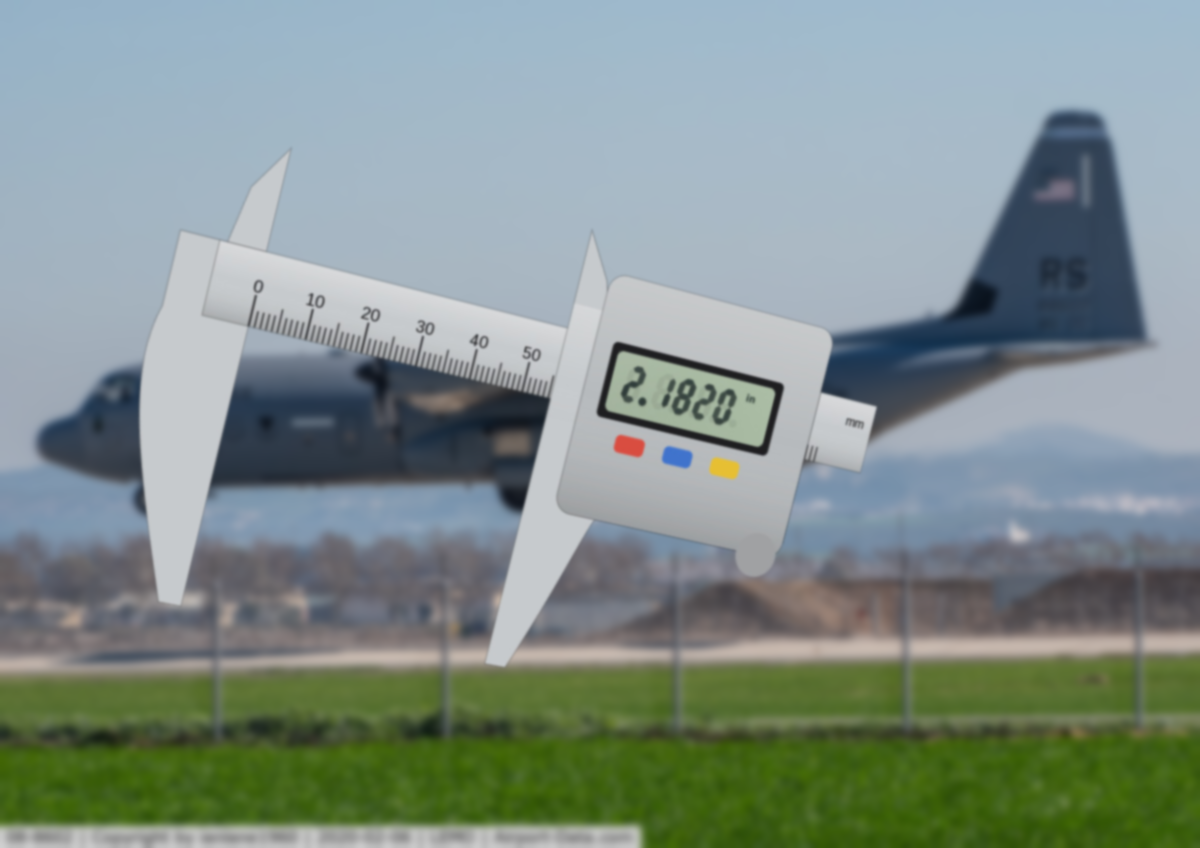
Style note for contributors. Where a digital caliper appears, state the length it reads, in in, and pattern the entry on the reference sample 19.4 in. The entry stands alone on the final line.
2.1820 in
